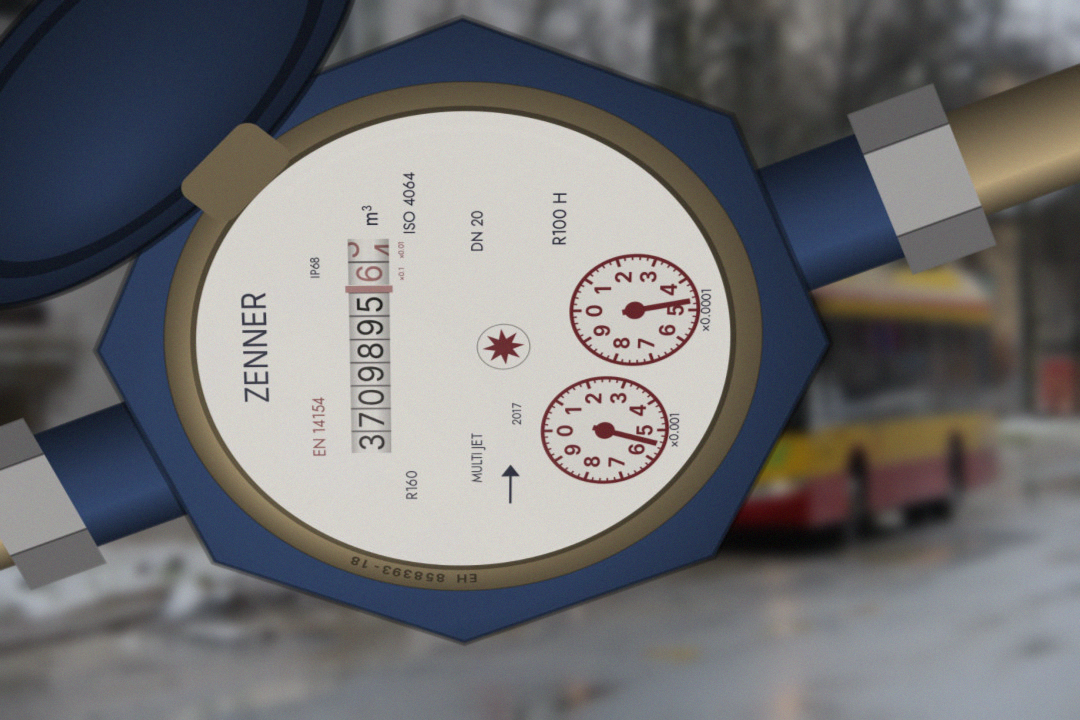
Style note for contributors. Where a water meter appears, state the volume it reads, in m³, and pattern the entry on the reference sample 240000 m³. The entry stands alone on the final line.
3709895.6354 m³
